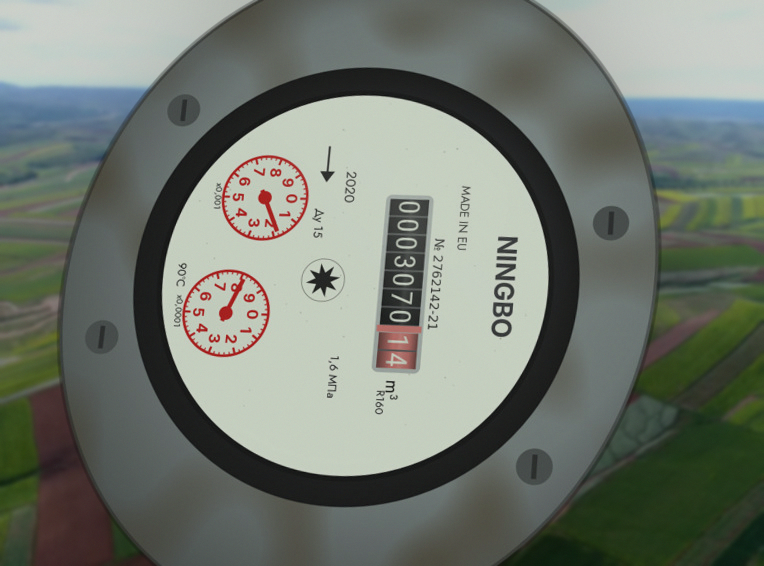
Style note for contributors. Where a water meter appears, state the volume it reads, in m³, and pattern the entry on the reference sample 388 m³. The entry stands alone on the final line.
3070.1418 m³
